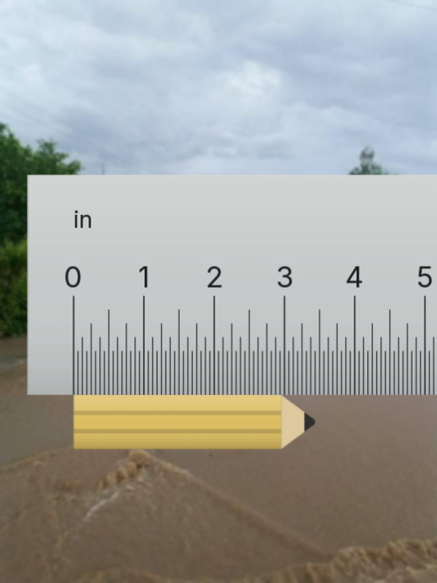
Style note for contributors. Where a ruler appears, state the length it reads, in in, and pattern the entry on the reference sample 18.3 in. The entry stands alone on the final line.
3.4375 in
